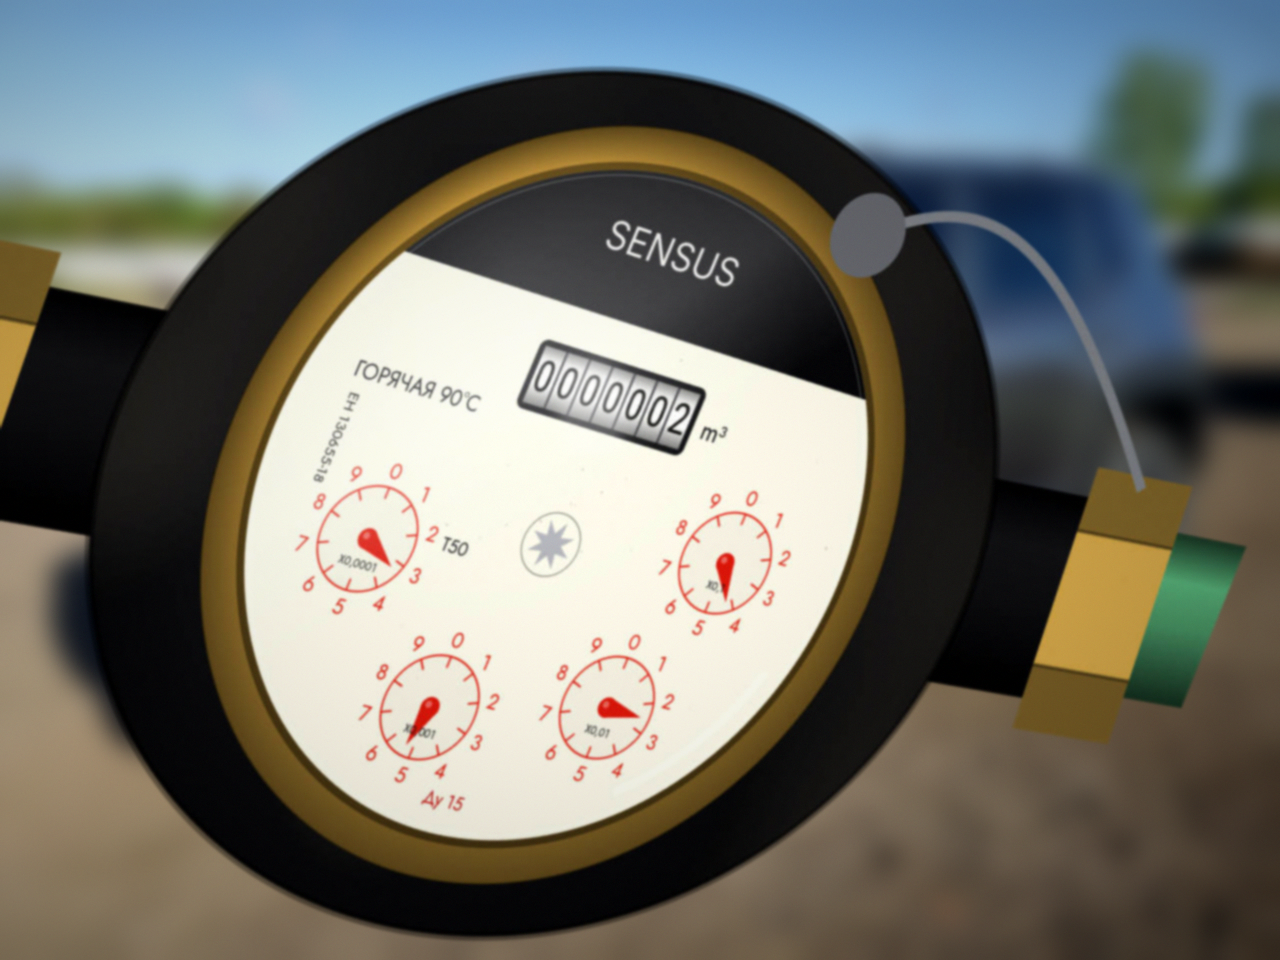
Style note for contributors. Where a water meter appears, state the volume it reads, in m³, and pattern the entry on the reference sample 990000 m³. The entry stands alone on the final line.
2.4253 m³
